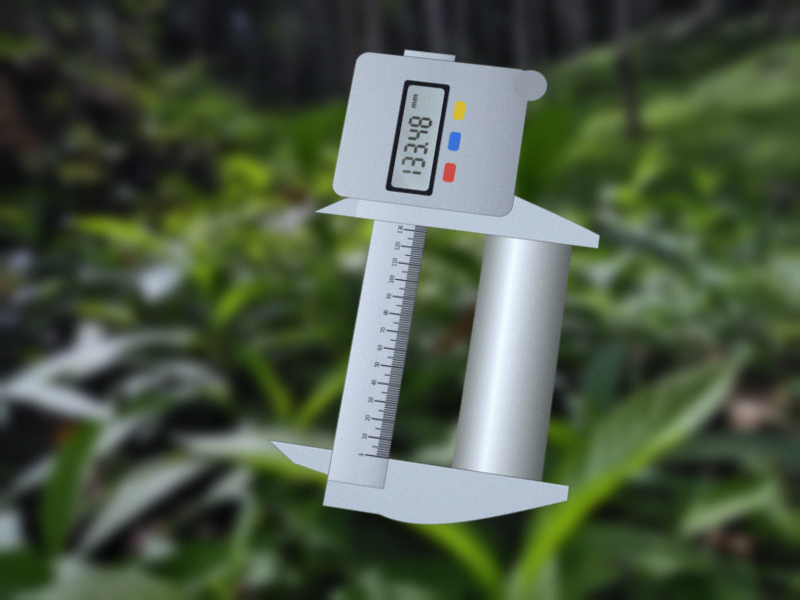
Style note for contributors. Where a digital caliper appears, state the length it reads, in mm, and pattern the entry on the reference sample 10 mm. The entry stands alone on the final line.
133.48 mm
